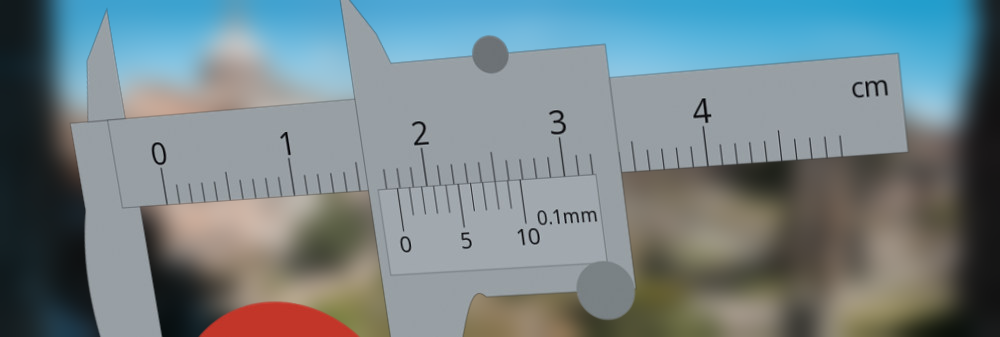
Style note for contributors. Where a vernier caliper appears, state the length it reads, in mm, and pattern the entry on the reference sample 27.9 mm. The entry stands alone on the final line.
17.8 mm
